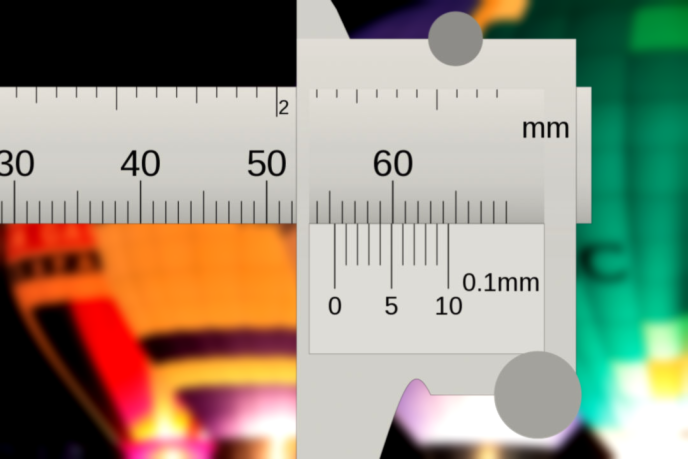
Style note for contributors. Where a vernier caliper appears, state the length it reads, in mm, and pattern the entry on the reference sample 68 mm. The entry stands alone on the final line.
55.4 mm
